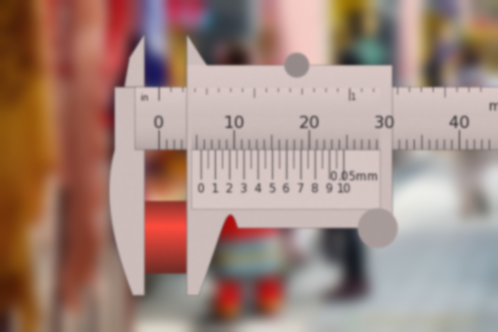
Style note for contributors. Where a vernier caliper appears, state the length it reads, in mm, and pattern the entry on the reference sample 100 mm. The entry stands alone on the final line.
5.6 mm
